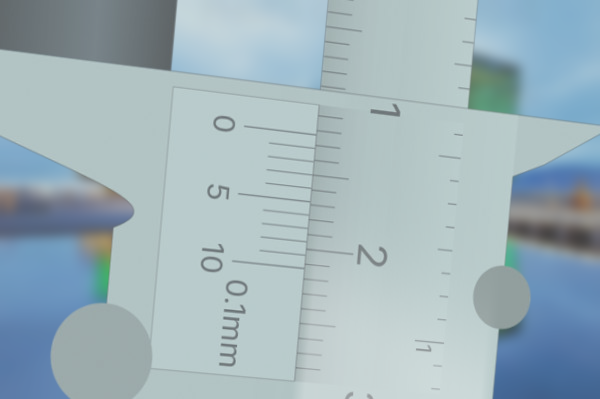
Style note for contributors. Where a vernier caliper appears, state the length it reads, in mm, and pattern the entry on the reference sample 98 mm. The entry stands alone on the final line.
12.3 mm
